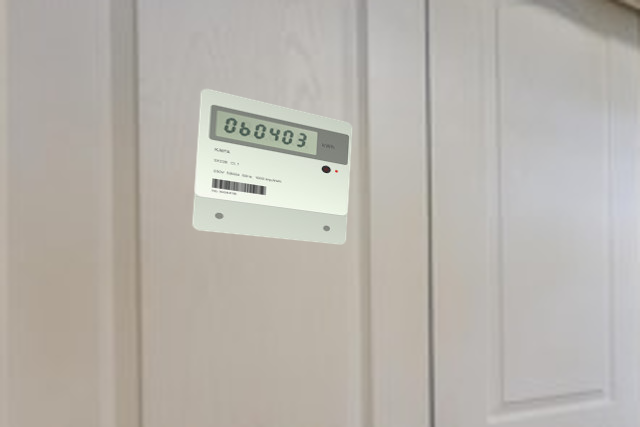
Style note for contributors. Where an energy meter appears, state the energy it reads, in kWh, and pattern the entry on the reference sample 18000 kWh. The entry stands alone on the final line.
60403 kWh
